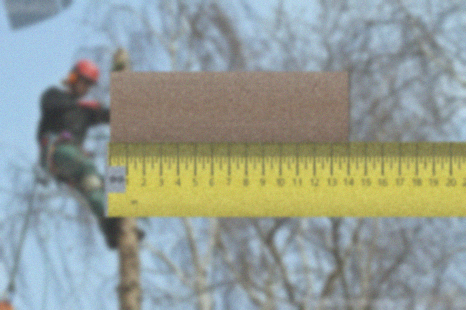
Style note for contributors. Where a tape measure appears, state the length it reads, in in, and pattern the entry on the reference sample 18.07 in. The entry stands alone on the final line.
14 in
